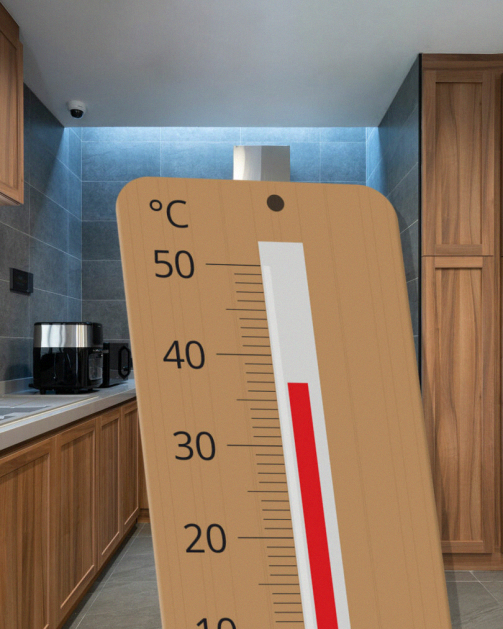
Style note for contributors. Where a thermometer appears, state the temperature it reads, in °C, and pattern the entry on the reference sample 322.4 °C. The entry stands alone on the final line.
37 °C
